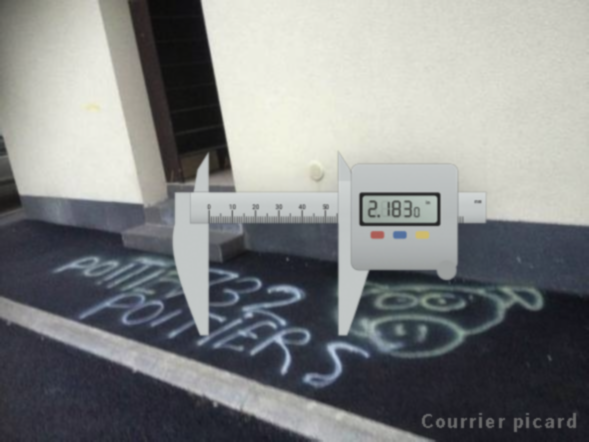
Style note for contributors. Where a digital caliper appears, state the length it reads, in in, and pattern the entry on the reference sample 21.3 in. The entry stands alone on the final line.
2.1830 in
